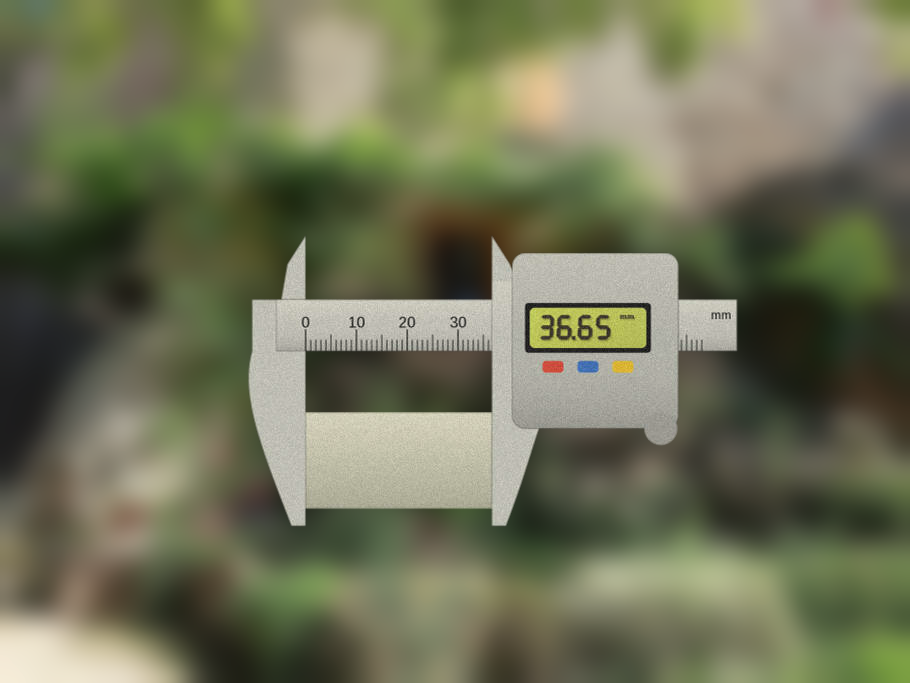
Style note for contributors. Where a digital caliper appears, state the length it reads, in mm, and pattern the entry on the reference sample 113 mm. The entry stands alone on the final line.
36.65 mm
